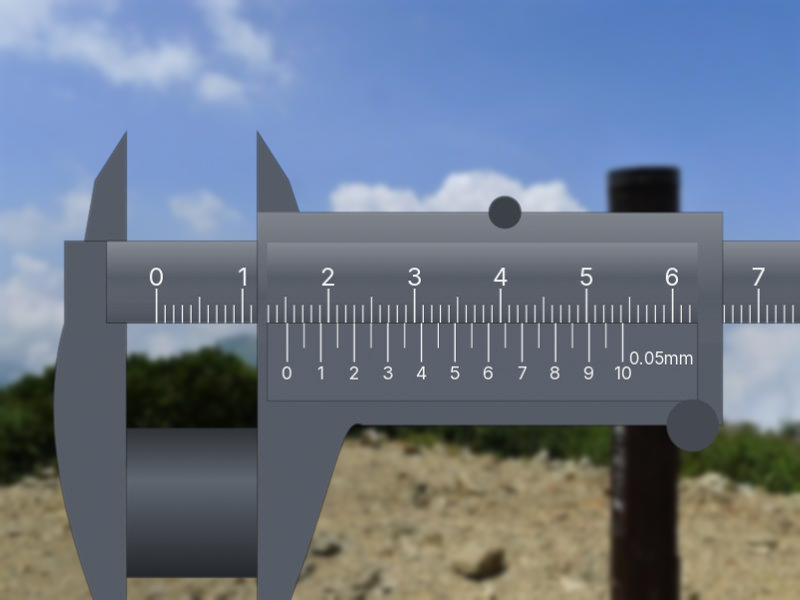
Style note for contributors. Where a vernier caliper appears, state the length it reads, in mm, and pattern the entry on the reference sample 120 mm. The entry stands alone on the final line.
15.2 mm
